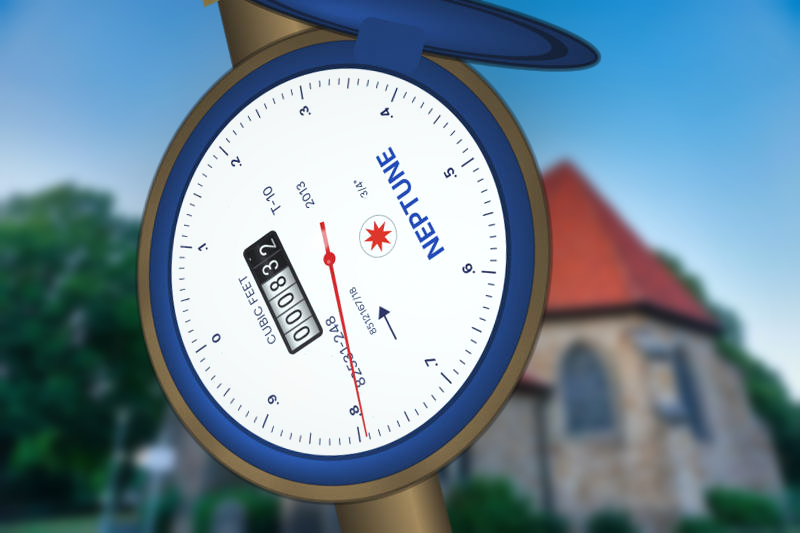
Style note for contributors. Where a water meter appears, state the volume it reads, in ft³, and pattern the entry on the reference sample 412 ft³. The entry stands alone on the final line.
831.79 ft³
